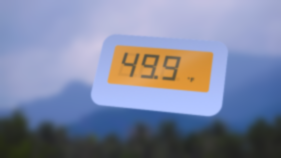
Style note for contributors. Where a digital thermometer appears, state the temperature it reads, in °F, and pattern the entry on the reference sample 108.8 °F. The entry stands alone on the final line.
49.9 °F
